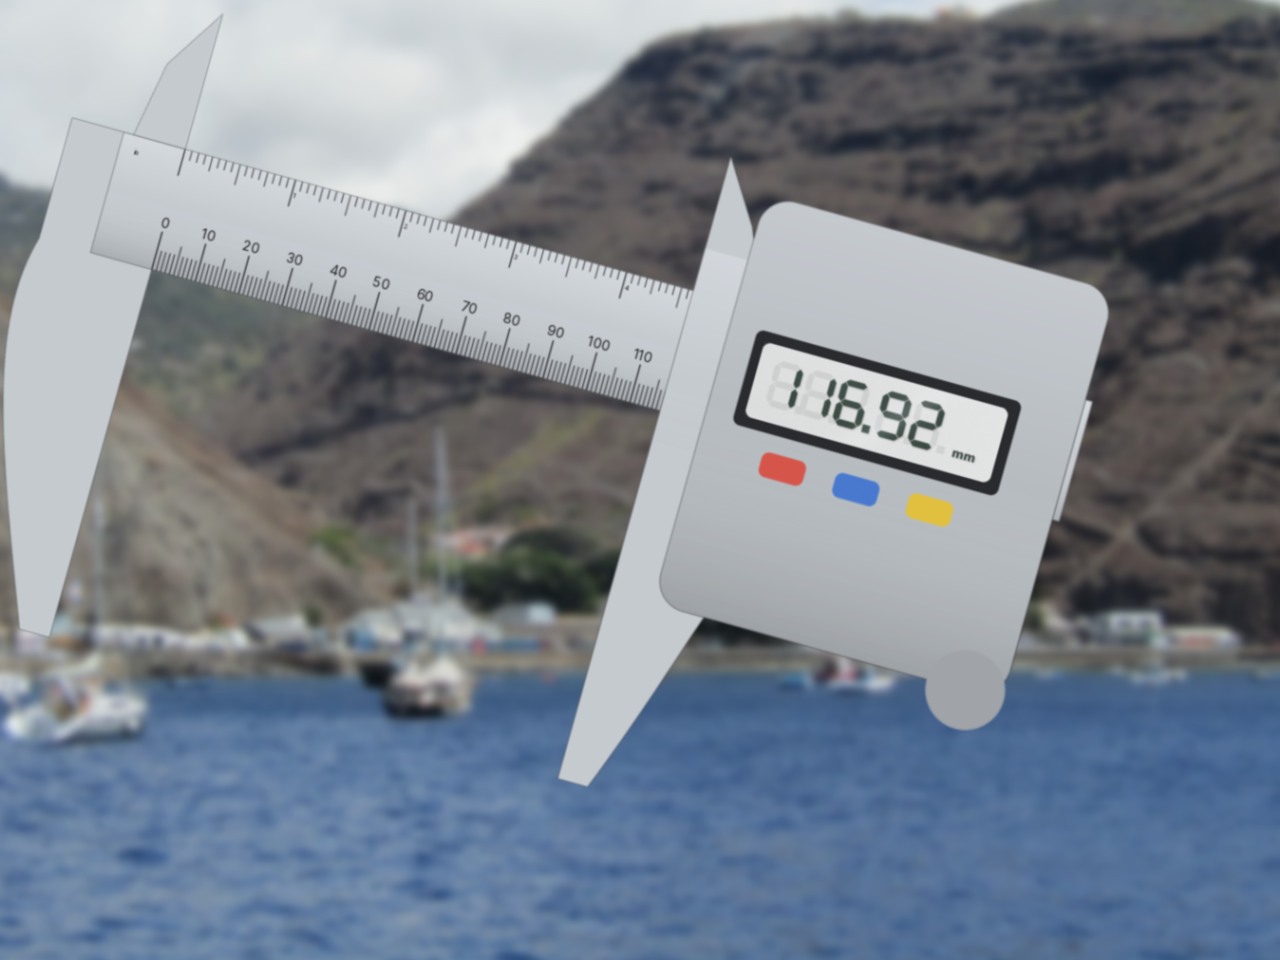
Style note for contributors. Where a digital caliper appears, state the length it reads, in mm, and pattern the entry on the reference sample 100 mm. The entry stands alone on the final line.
116.92 mm
